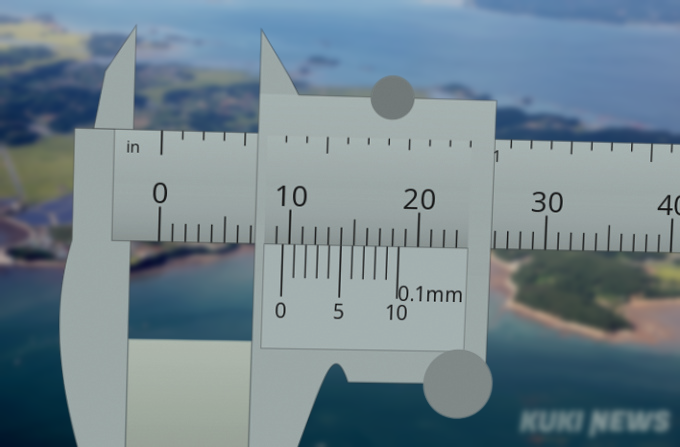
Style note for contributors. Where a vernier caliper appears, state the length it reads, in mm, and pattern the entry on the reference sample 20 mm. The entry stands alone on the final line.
9.5 mm
